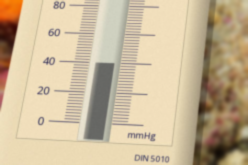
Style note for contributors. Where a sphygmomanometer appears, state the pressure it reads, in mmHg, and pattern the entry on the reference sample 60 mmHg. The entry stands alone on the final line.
40 mmHg
